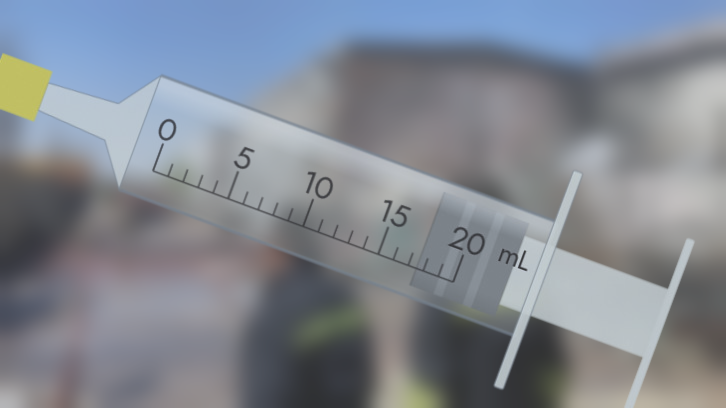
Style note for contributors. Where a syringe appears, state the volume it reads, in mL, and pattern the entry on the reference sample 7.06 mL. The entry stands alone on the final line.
17.5 mL
